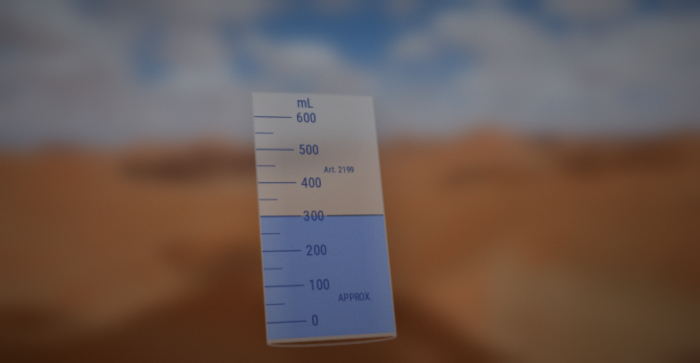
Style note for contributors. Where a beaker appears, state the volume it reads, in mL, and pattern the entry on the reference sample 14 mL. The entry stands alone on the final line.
300 mL
